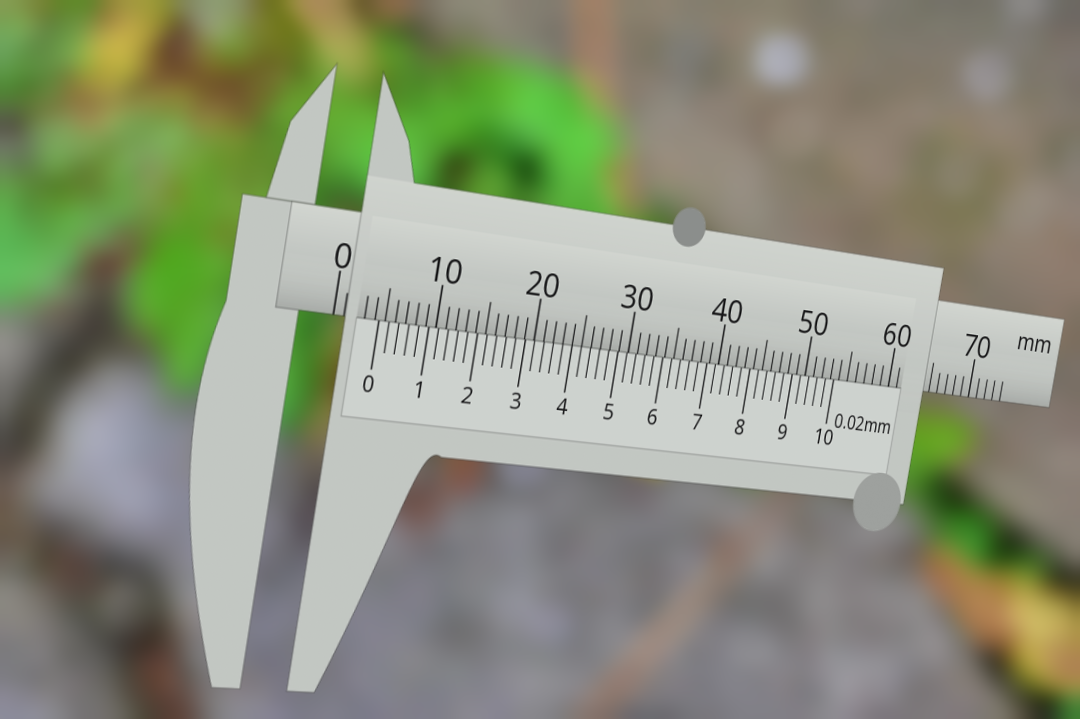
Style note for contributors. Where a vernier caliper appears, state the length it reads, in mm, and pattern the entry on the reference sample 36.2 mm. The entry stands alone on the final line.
4.4 mm
